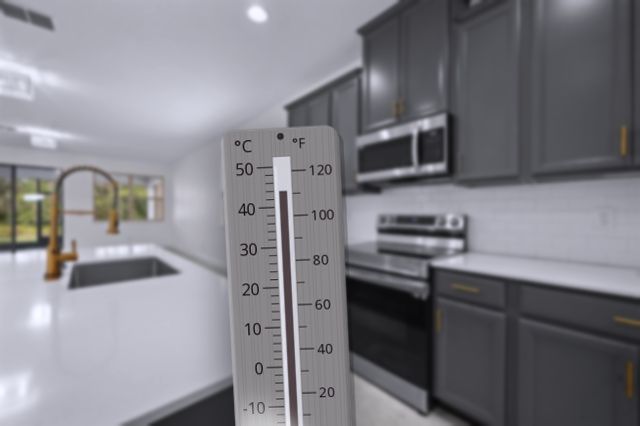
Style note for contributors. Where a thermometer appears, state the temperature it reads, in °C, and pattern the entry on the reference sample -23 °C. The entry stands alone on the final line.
44 °C
